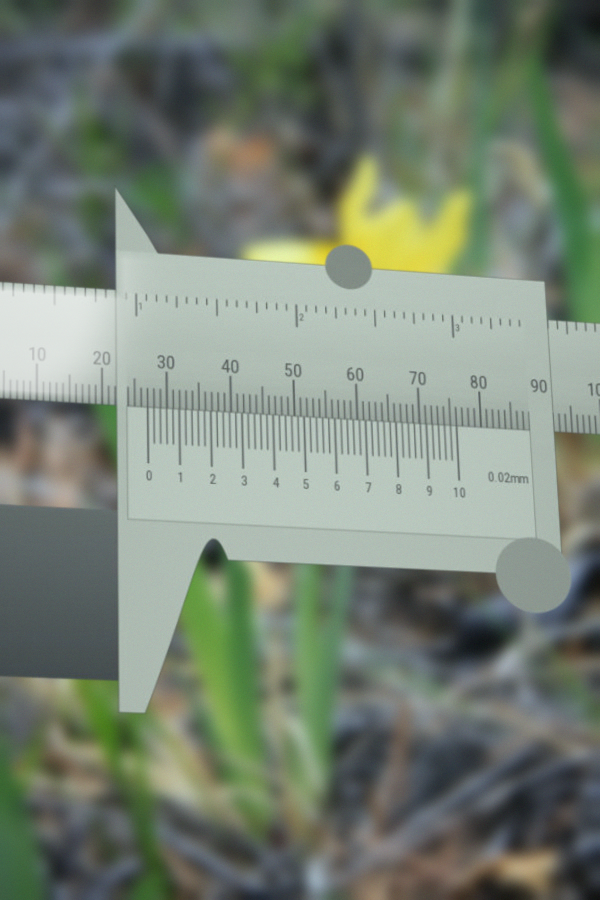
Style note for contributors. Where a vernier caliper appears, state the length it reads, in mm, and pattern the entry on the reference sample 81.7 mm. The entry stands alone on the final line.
27.0 mm
